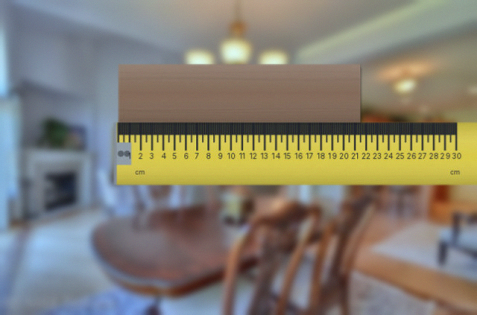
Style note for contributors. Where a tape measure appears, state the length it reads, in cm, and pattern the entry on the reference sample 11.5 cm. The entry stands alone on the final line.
21.5 cm
